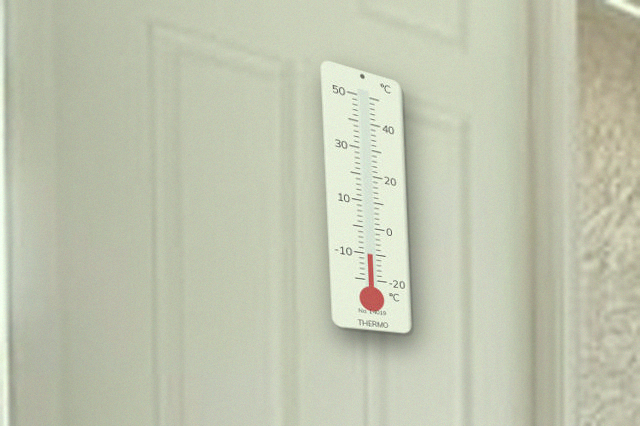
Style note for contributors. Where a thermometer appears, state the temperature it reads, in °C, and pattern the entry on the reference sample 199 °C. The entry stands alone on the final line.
-10 °C
